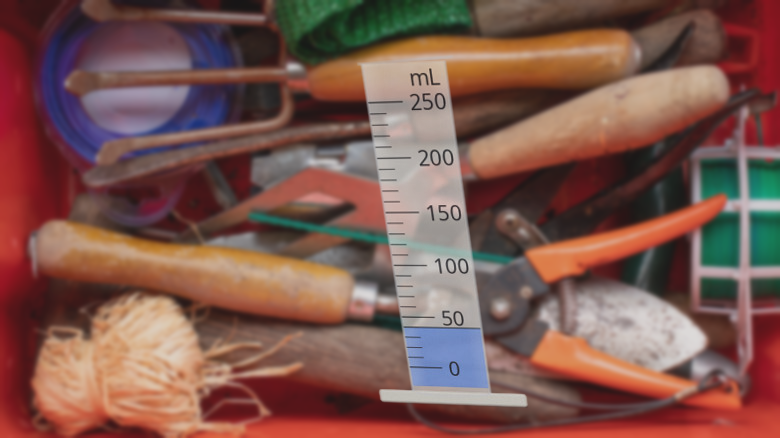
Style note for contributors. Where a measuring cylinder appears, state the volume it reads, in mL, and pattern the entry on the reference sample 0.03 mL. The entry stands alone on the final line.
40 mL
